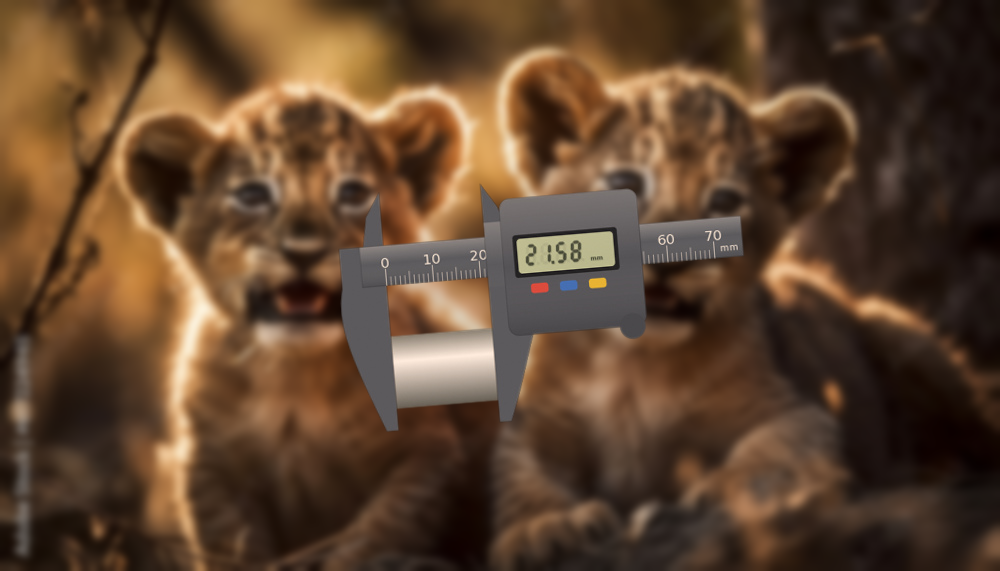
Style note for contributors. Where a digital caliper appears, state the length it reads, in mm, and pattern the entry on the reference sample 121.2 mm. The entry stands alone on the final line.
21.58 mm
